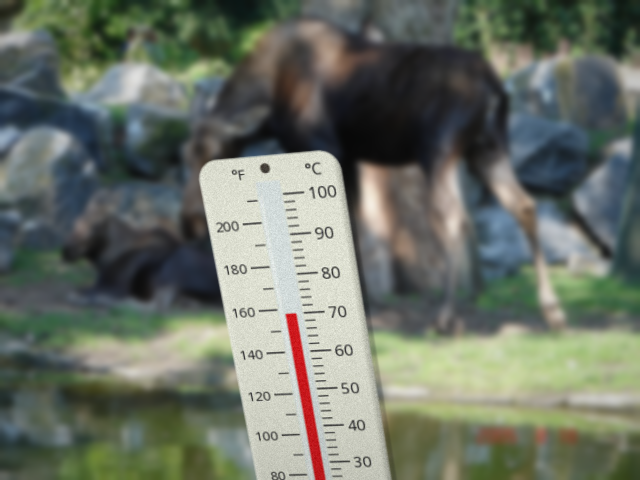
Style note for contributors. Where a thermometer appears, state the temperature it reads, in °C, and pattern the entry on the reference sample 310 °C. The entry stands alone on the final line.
70 °C
